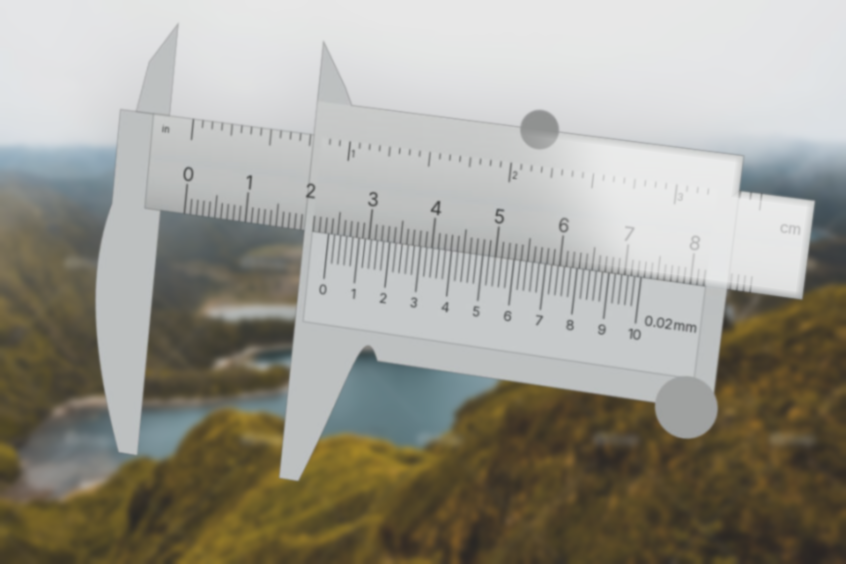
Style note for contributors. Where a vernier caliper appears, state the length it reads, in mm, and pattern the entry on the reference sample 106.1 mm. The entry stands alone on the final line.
23.5 mm
